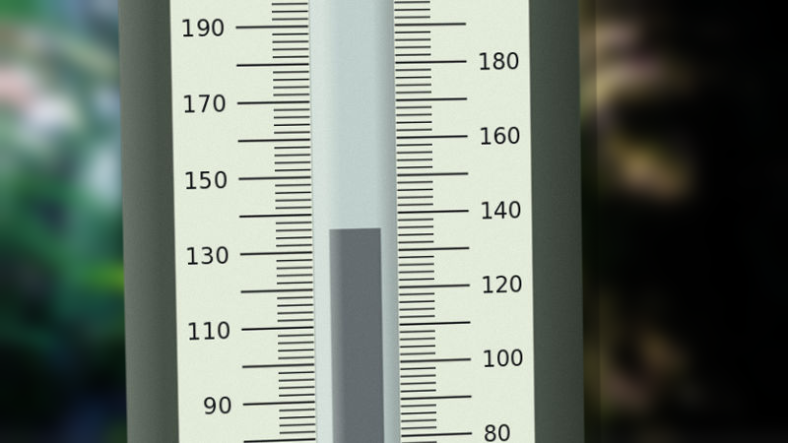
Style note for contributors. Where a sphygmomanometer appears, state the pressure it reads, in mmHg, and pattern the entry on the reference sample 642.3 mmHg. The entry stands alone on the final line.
136 mmHg
